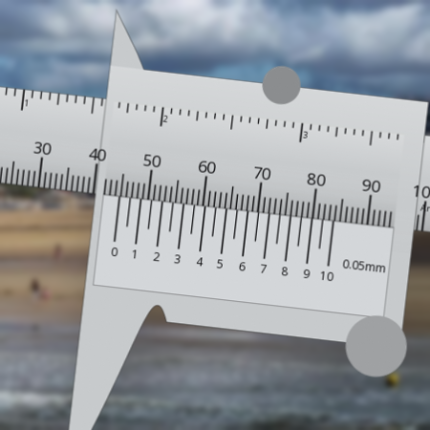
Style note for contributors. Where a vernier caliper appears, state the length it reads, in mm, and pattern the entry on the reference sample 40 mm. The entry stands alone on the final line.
44.8 mm
